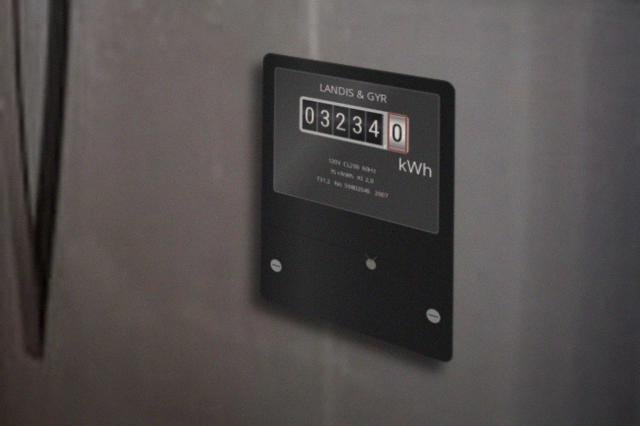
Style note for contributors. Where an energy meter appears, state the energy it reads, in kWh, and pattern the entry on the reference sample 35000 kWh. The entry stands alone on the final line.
3234.0 kWh
